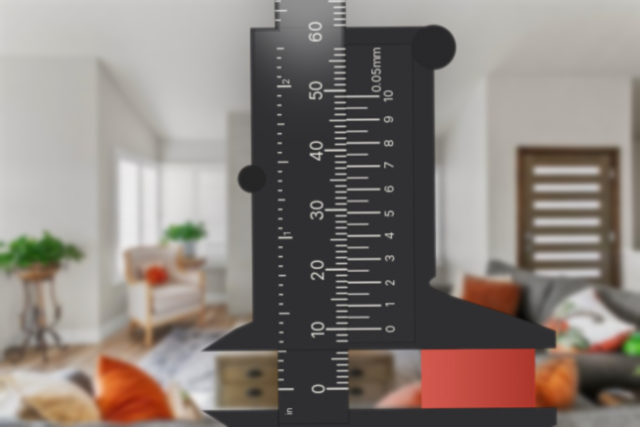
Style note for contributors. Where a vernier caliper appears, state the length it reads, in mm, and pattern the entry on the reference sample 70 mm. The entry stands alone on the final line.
10.0 mm
